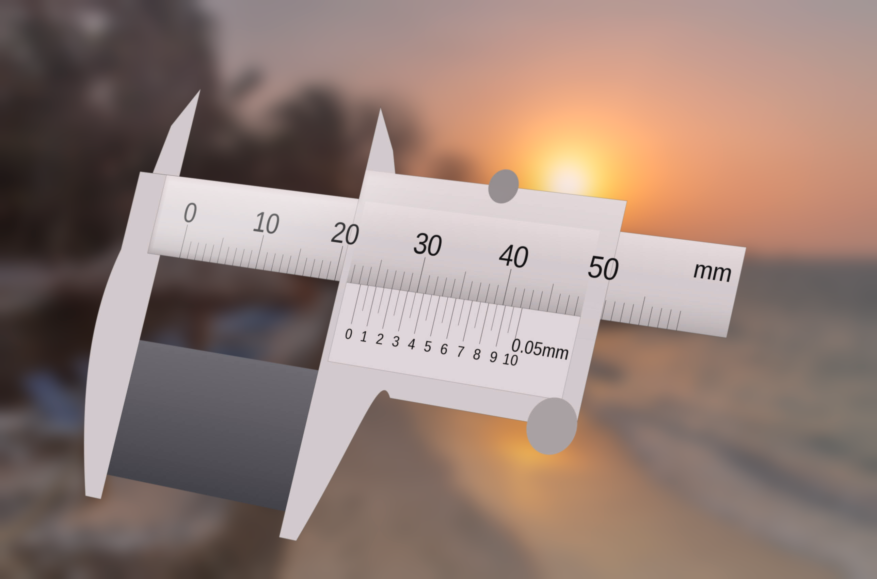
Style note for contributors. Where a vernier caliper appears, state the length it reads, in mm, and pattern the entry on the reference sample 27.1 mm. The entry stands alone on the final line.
23.2 mm
